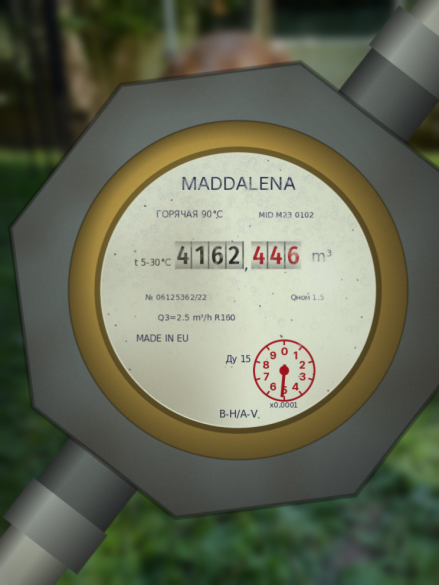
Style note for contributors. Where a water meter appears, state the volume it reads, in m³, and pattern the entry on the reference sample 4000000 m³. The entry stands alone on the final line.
4162.4465 m³
